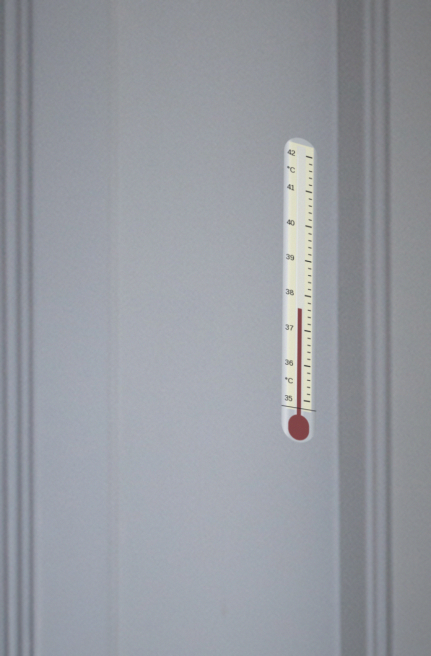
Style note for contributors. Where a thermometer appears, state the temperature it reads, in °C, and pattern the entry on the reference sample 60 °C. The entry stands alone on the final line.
37.6 °C
